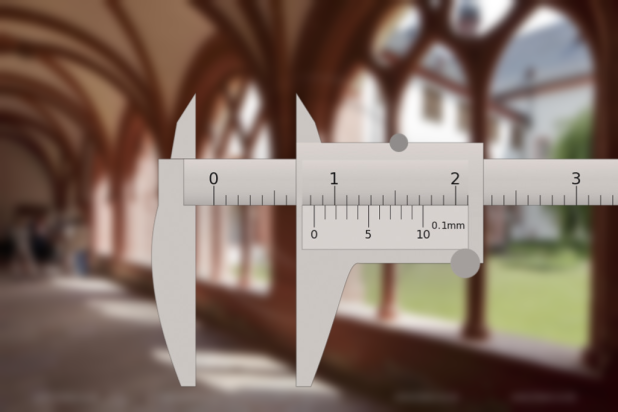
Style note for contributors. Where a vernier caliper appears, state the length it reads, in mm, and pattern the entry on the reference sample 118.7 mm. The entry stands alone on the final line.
8.3 mm
